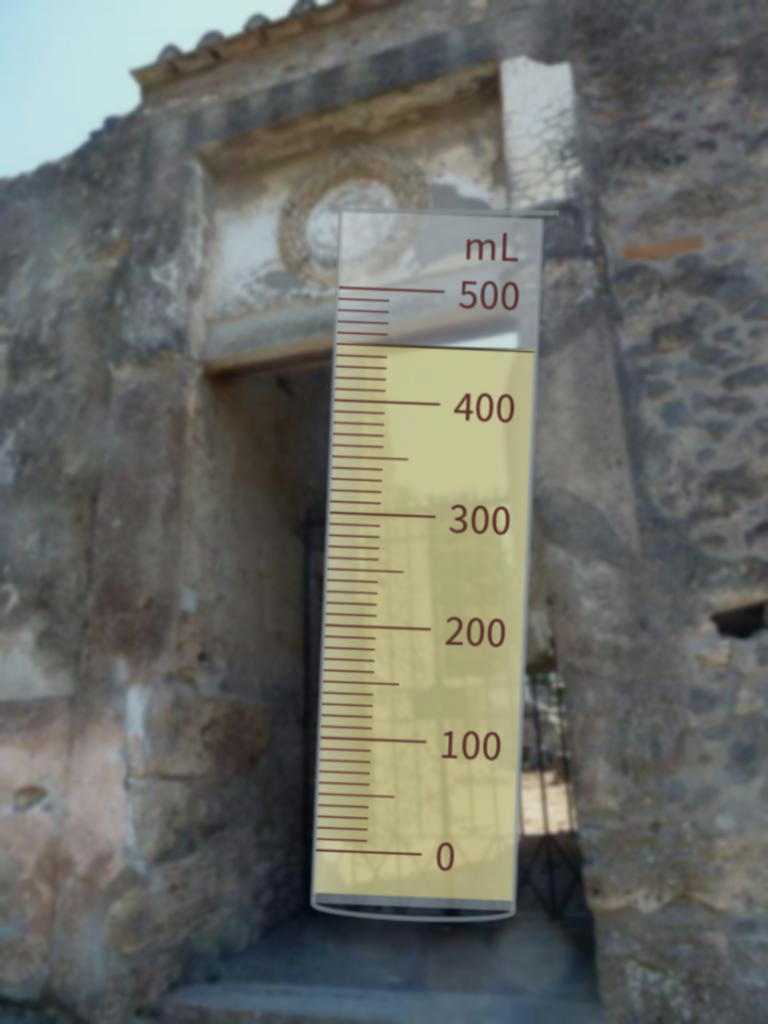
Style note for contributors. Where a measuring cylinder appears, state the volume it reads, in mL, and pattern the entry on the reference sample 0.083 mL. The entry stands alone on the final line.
450 mL
